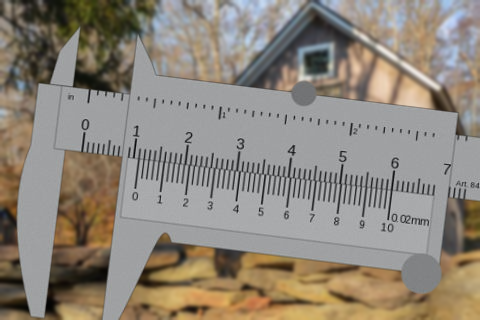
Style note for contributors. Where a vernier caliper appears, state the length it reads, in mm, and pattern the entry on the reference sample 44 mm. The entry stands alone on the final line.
11.0 mm
